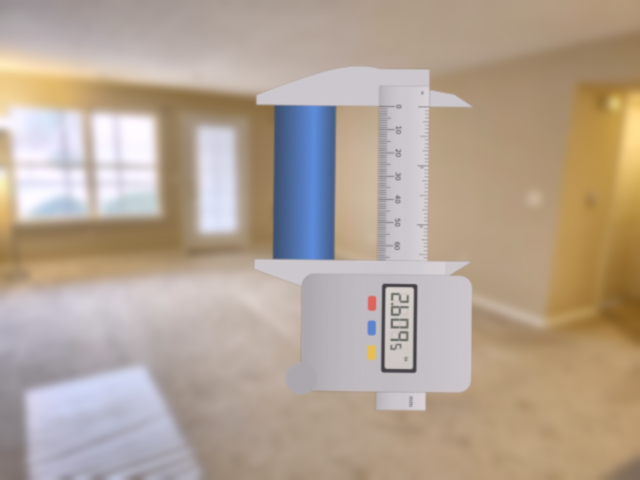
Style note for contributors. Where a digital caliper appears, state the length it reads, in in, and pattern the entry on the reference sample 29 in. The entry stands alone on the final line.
2.6095 in
